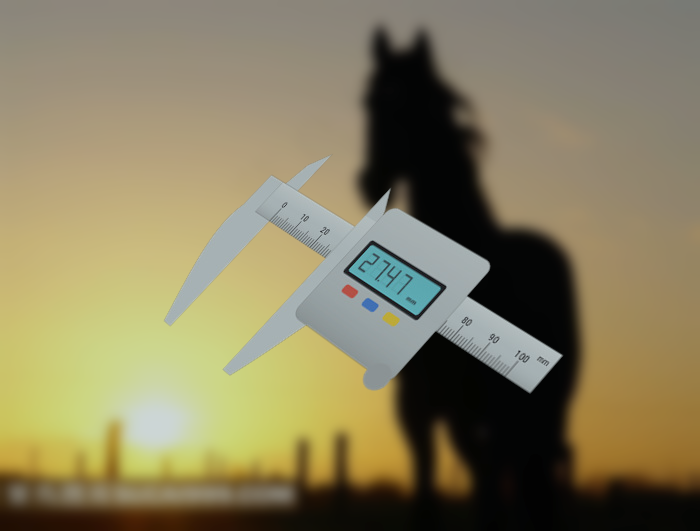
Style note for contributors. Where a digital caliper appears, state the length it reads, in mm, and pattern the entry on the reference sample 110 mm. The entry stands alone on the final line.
27.47 mm
